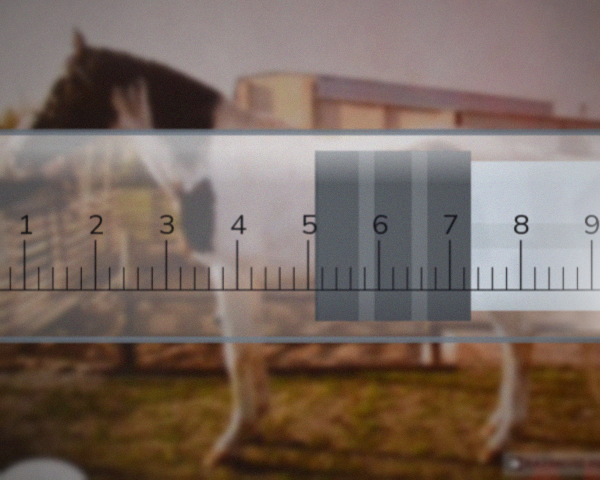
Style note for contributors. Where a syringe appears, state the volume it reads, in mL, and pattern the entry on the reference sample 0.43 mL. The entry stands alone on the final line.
5.1 mL
